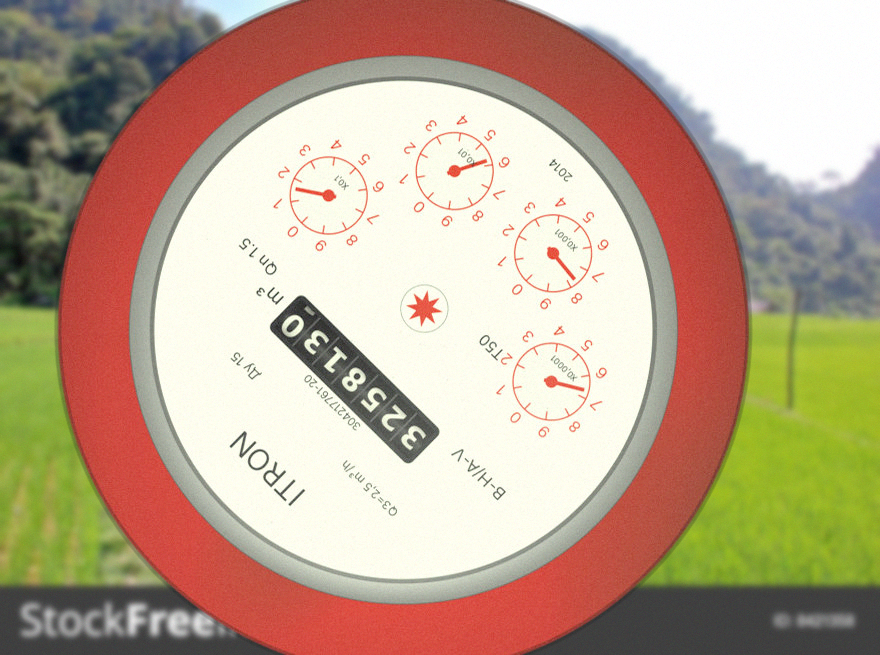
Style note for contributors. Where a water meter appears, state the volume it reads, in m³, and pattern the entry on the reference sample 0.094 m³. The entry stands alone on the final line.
3258130.1576 m³
